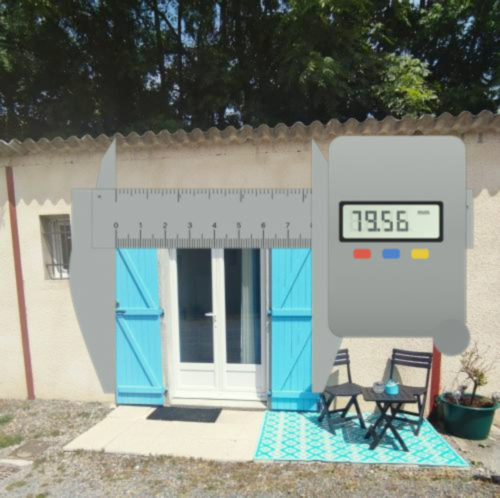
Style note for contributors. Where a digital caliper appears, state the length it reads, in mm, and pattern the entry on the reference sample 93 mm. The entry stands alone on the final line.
79.56 mm
